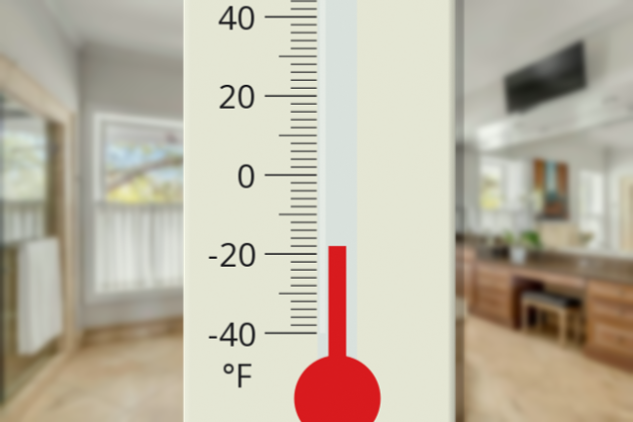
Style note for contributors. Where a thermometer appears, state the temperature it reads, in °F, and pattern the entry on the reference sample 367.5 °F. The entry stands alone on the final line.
-18 °F
